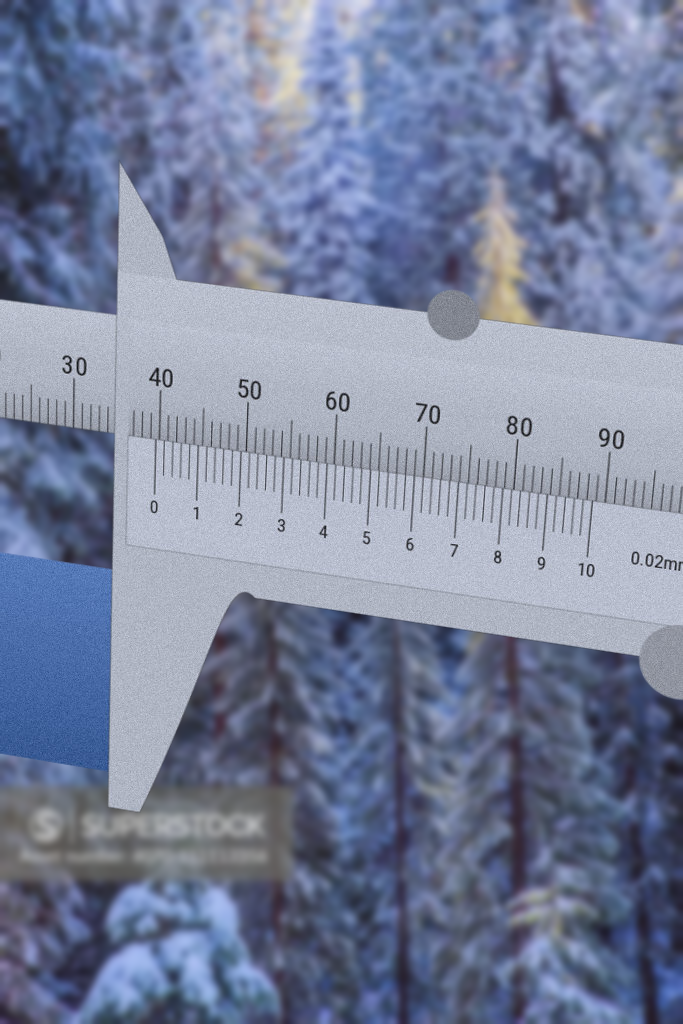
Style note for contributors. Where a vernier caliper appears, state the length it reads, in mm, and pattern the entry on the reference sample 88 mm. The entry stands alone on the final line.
39.6 mm
